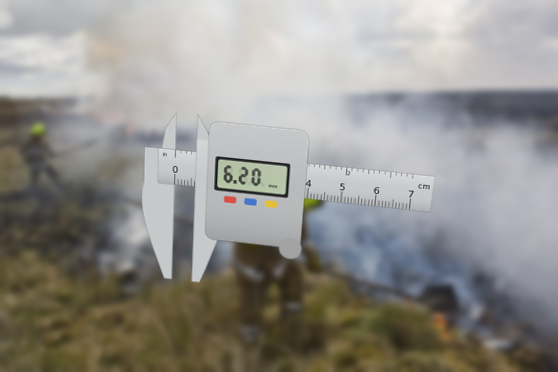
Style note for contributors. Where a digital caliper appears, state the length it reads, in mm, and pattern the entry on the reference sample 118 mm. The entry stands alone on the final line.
6.20 mm
